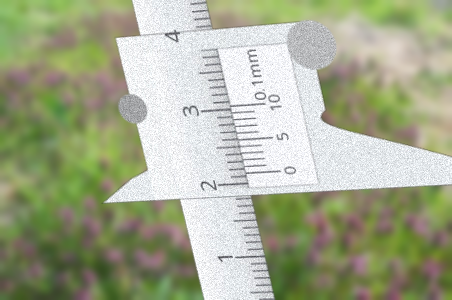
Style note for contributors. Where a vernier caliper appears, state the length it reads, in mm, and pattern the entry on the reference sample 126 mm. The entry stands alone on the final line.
21.4 mm
